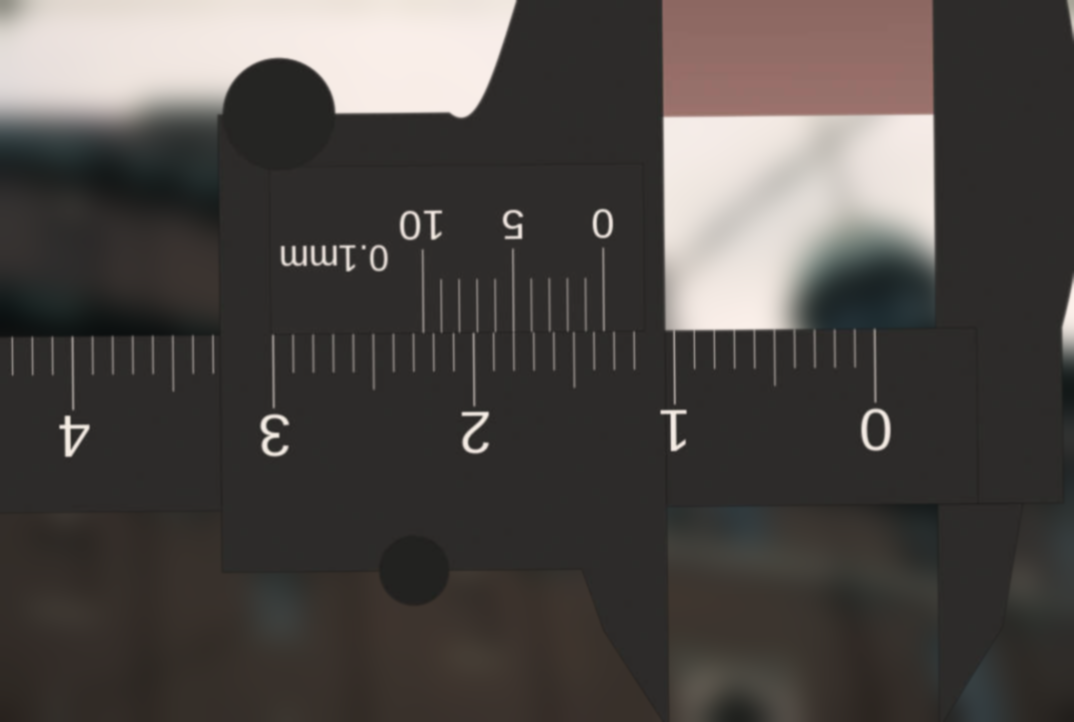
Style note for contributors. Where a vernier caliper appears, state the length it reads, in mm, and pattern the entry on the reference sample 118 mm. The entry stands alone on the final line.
13.5 mm
